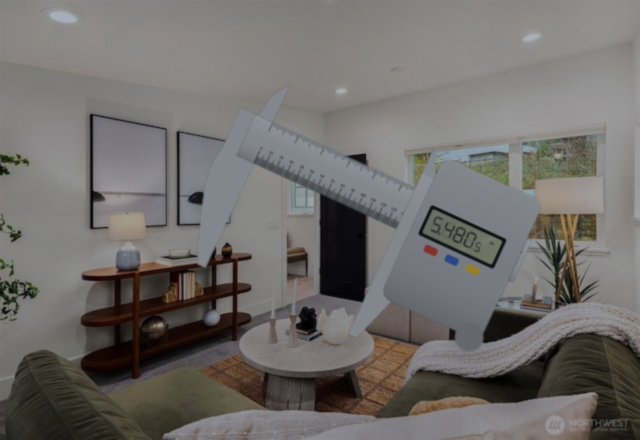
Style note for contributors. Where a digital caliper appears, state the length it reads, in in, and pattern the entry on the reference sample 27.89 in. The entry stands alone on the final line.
5.4805 in
